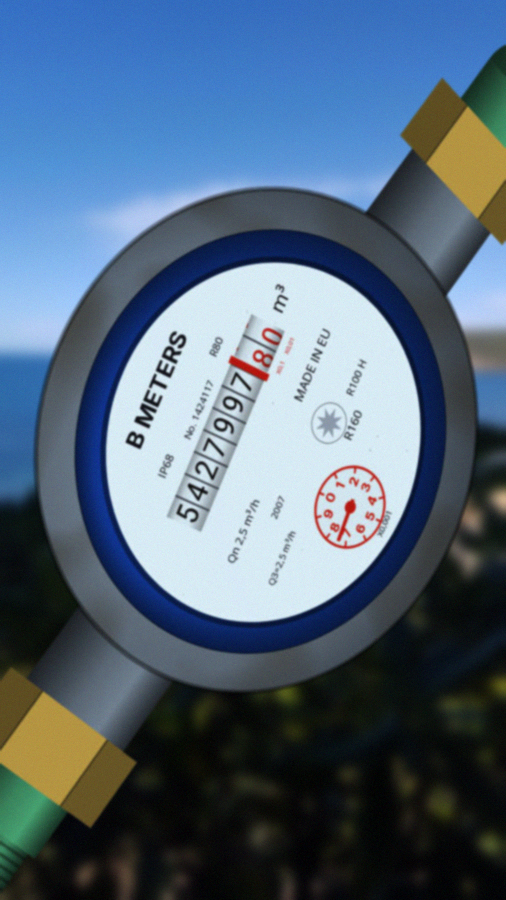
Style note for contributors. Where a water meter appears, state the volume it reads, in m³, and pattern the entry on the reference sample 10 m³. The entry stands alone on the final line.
5427997.797 m³
